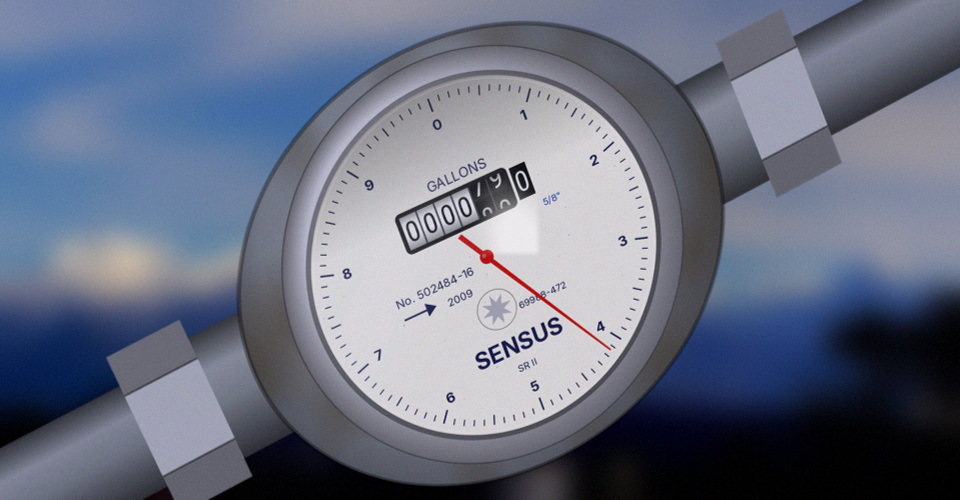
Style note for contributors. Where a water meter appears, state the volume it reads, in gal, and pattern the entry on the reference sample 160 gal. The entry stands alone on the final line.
794.1 gal
